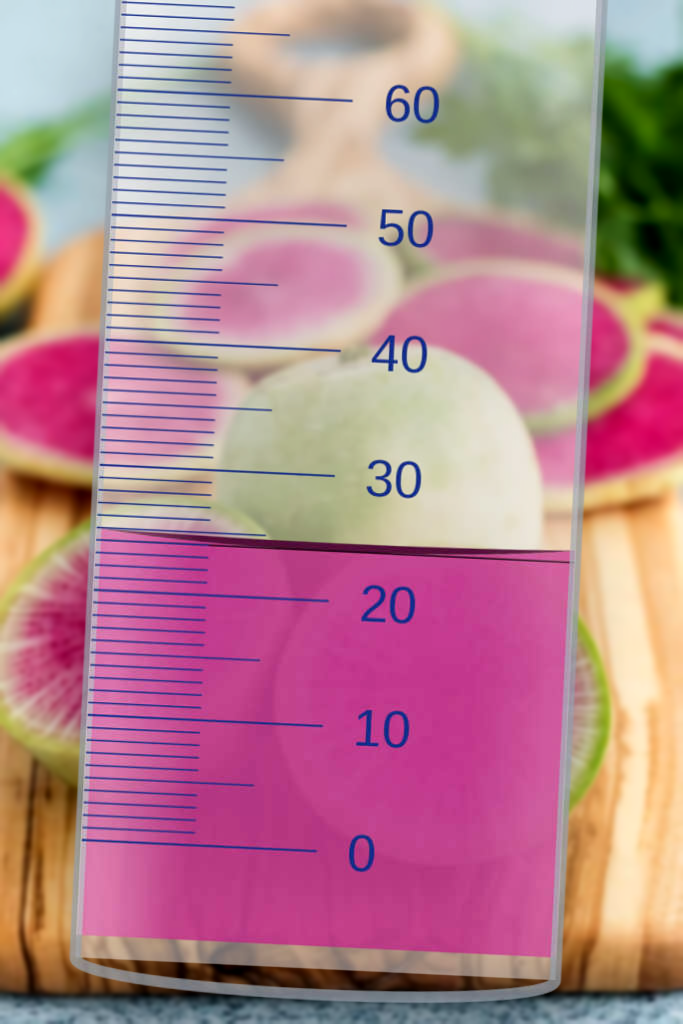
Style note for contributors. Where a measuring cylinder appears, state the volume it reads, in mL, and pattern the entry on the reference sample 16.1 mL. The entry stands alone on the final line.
24 mL
